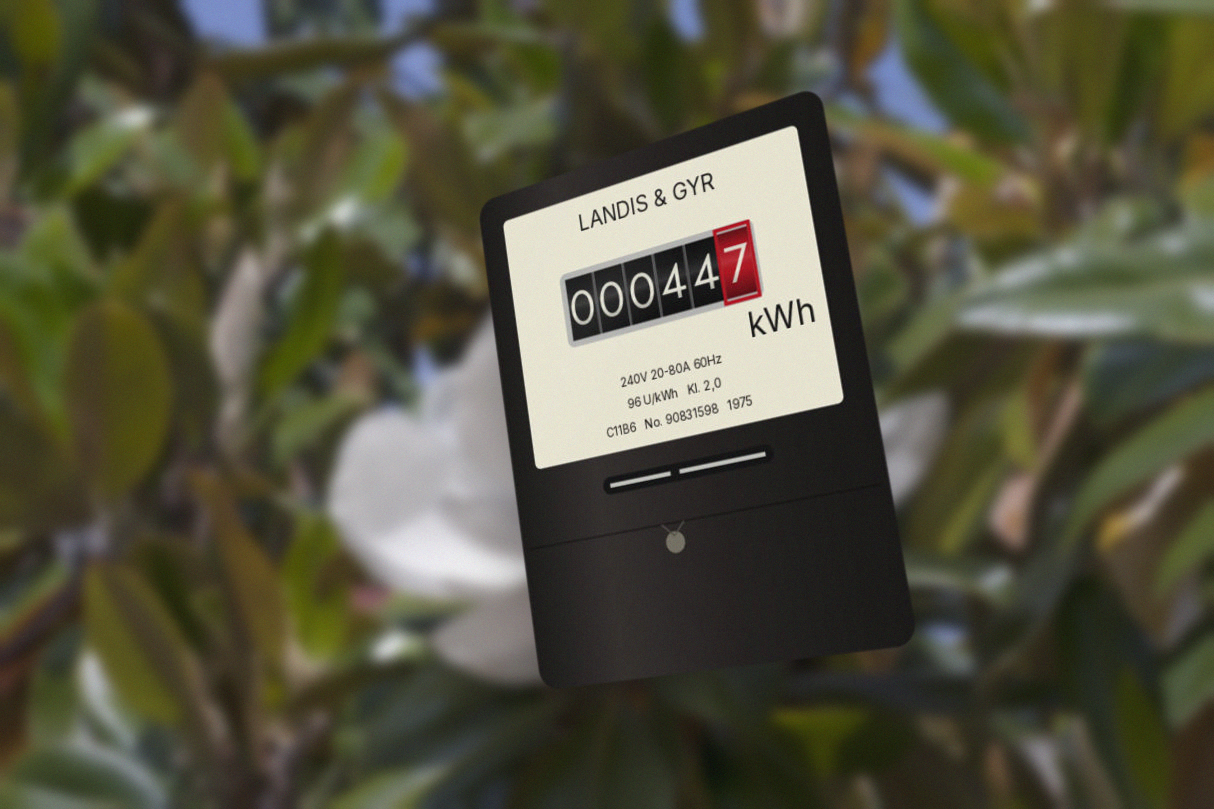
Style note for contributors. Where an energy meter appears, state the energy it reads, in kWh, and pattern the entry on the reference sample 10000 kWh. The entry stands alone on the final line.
44.7 kWh
